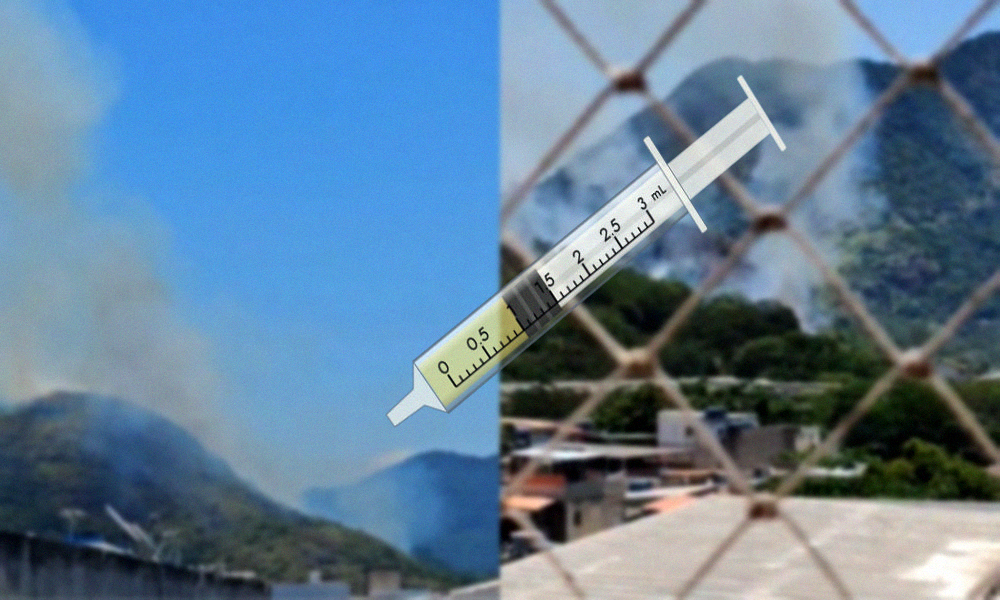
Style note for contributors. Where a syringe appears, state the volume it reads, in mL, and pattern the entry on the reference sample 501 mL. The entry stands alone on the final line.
1 mL
